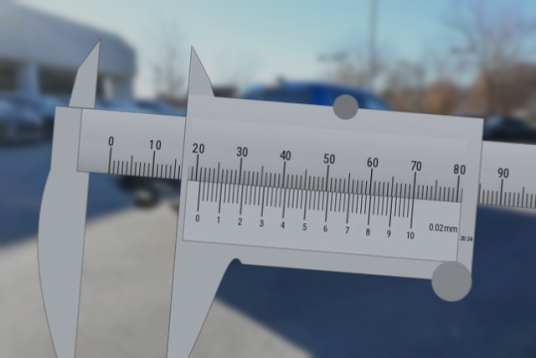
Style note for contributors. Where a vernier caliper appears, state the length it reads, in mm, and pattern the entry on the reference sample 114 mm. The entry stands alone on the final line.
21.0 mm
